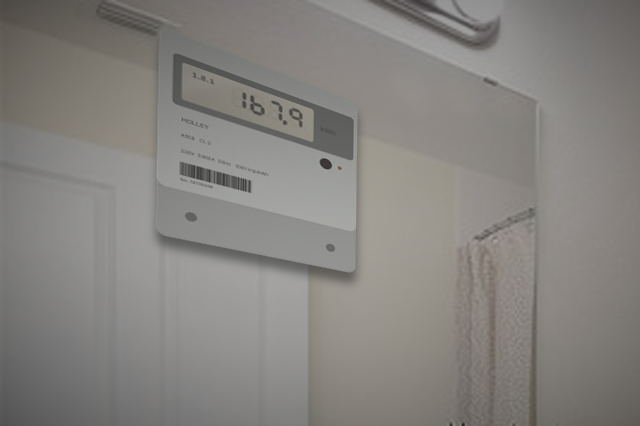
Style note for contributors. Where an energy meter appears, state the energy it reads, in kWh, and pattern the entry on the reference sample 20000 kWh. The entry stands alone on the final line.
167.9 kWh
